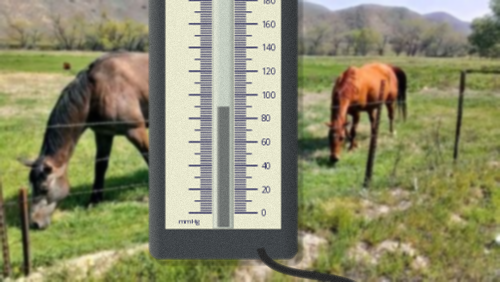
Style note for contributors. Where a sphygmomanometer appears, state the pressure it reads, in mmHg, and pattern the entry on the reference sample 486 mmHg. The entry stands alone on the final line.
90 mmHg
